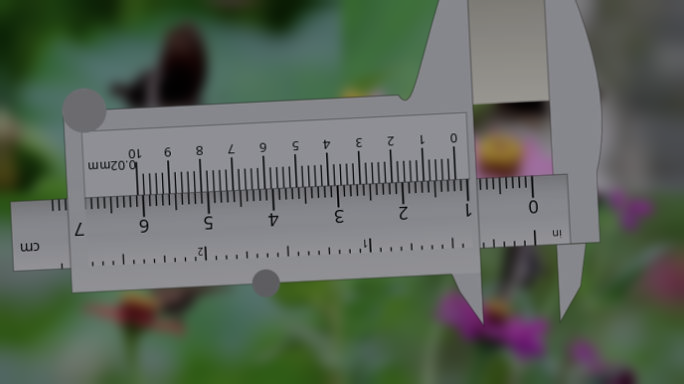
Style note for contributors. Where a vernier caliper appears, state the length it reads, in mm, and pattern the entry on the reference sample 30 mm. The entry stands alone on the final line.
11.8 mm
